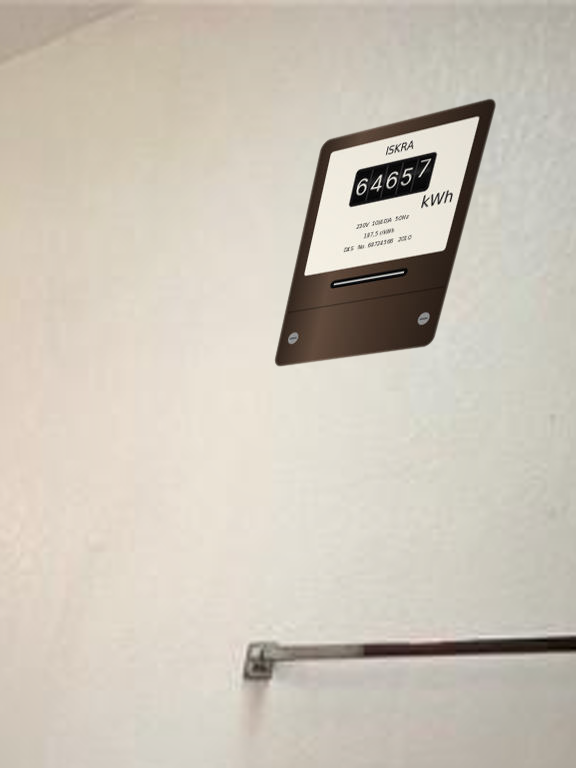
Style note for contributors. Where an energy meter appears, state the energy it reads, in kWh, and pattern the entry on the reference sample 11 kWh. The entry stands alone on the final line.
64657 kWh
